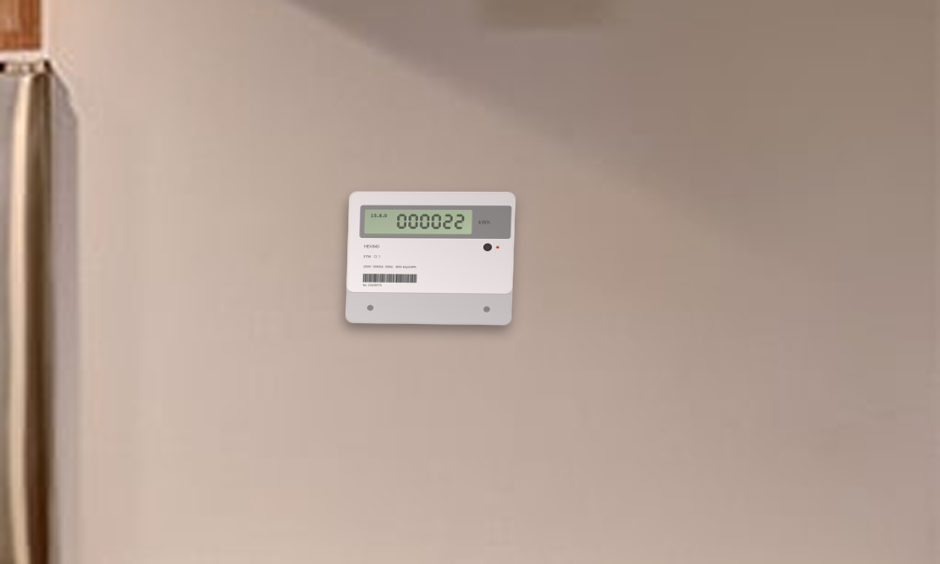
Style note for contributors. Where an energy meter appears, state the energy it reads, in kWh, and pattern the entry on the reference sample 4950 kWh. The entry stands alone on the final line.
22 kWh
